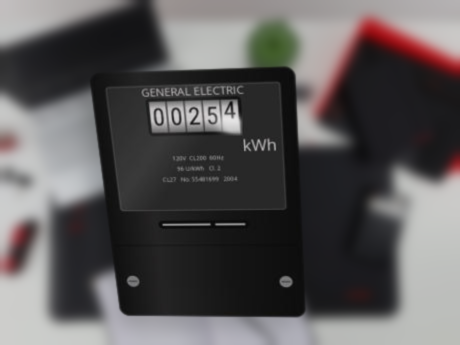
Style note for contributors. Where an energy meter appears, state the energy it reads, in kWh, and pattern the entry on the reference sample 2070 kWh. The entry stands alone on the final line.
254 kWh
